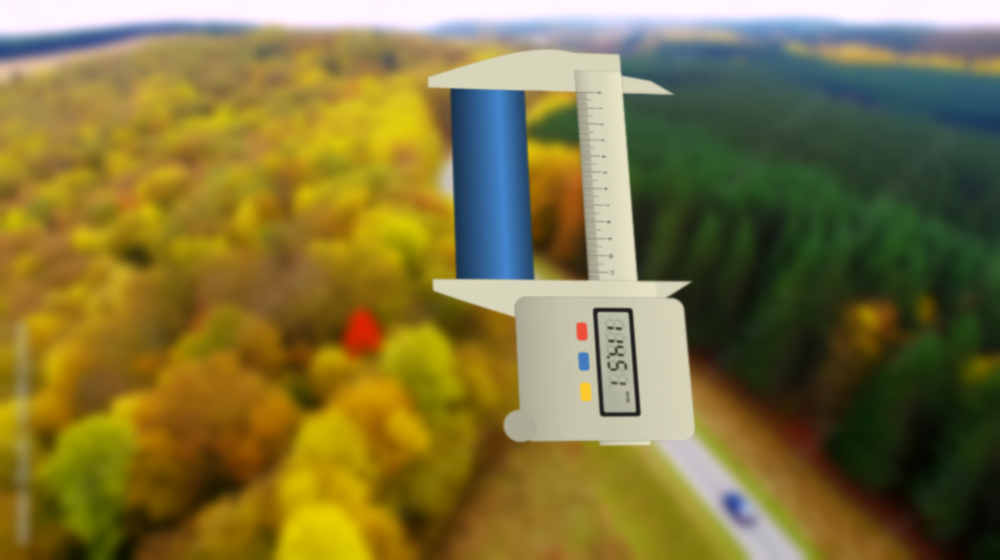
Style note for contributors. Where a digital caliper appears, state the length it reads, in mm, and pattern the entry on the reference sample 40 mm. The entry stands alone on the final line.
114.51 mm
